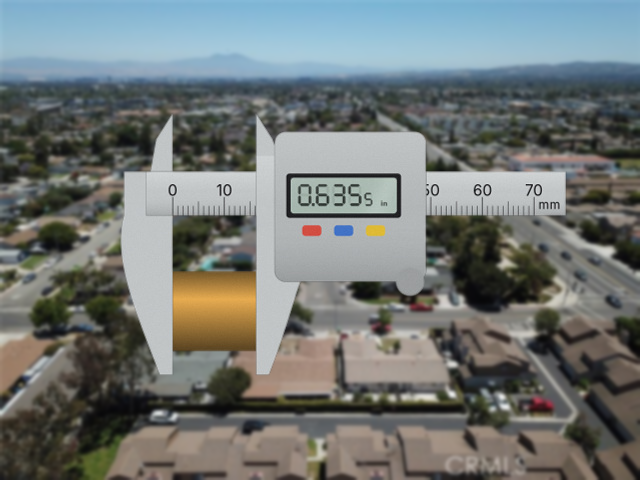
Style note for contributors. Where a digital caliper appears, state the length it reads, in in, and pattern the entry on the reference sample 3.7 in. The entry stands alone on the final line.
0.6355 in
